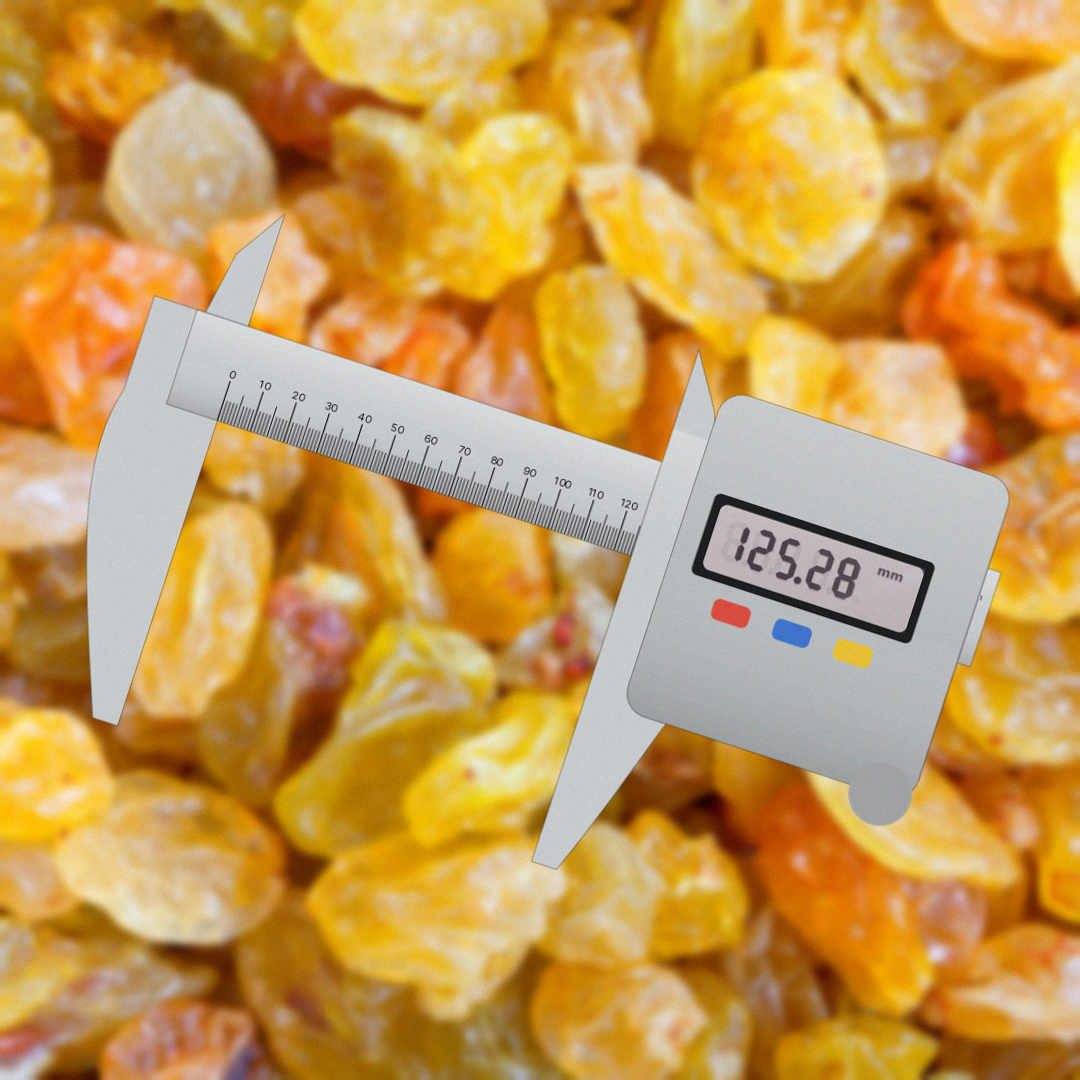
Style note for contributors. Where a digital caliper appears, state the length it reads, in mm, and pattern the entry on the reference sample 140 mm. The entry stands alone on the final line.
125.28 mm
